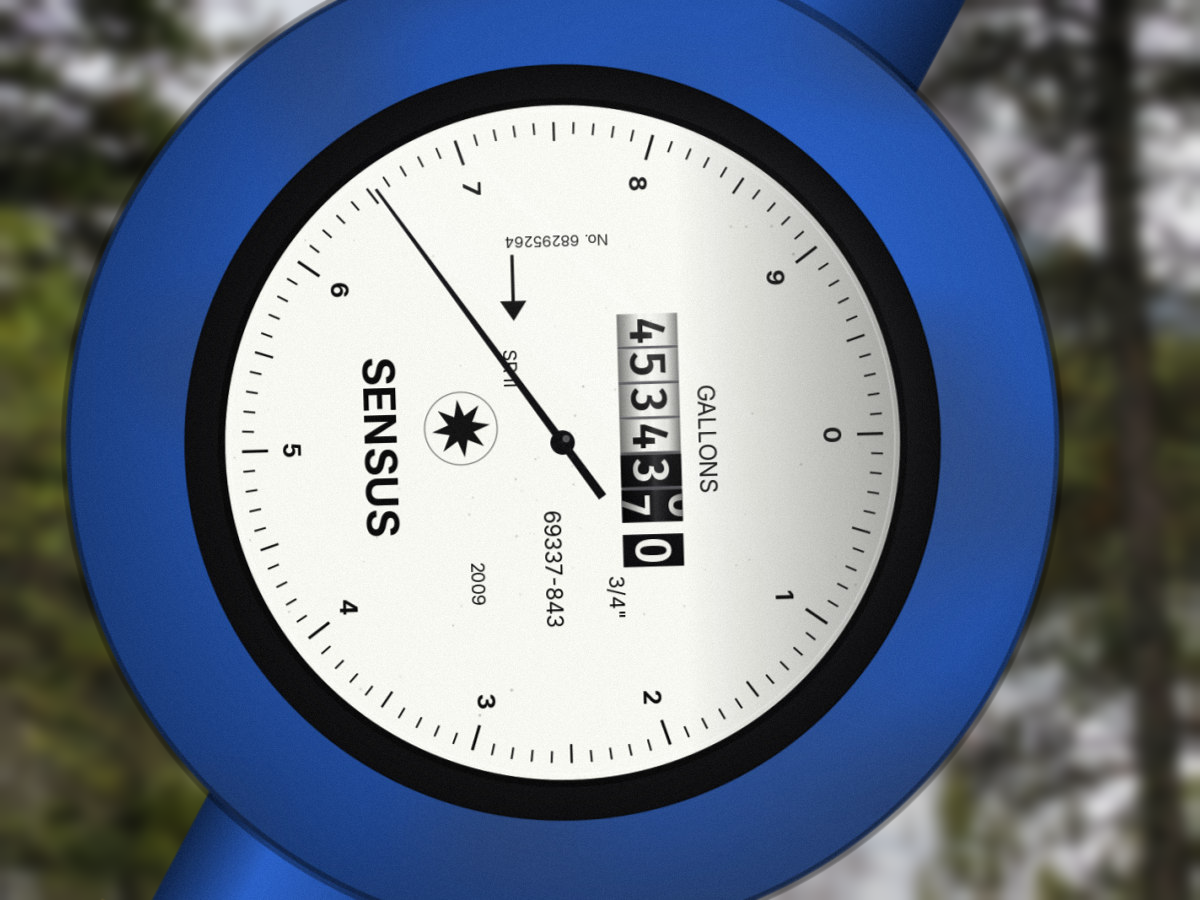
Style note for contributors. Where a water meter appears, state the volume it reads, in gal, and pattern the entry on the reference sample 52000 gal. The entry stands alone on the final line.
4534366.5 gal
